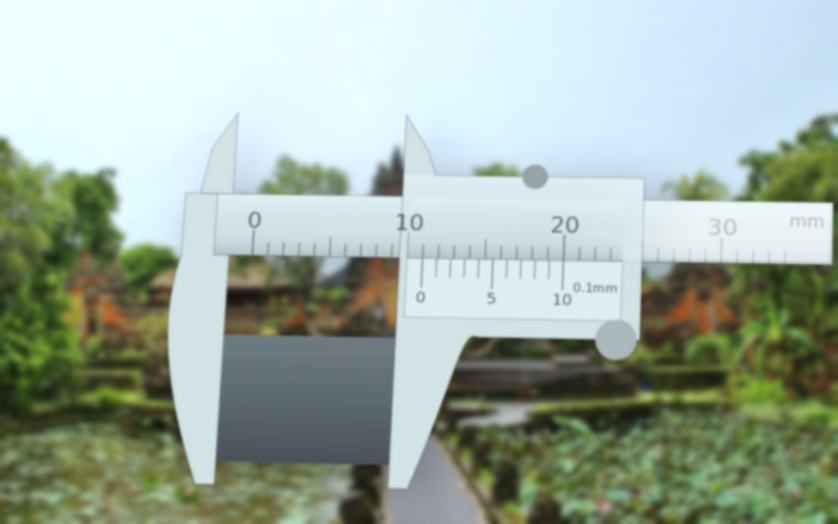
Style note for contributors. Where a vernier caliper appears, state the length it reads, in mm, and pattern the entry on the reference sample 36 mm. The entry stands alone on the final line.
11.0 mm
